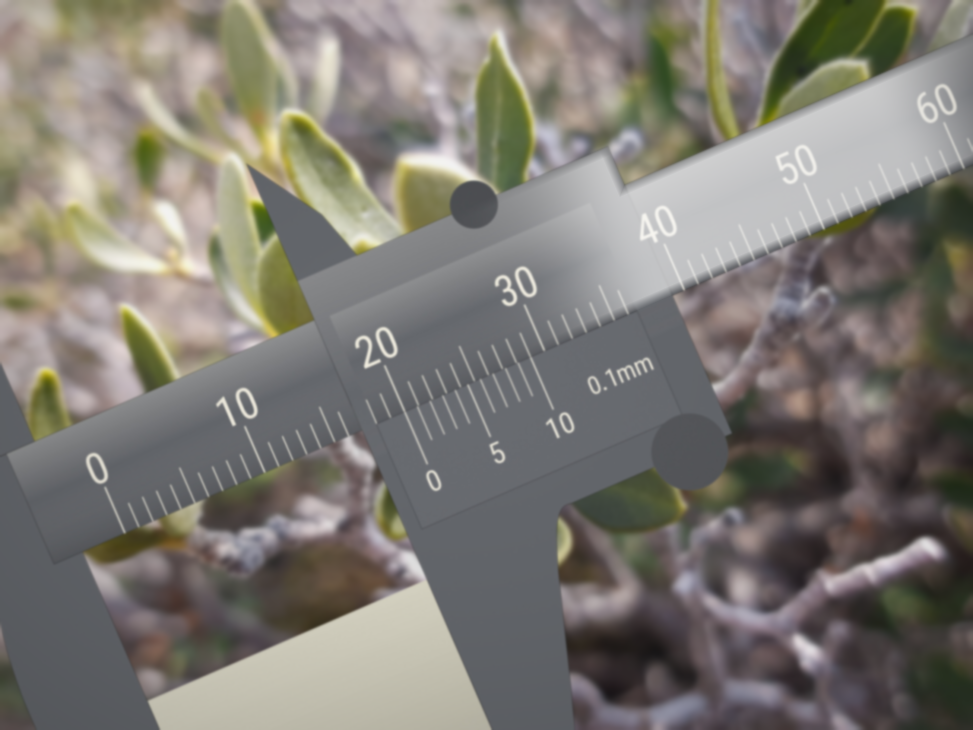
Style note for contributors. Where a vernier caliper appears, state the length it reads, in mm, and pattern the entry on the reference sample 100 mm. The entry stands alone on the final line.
20.0 mm
